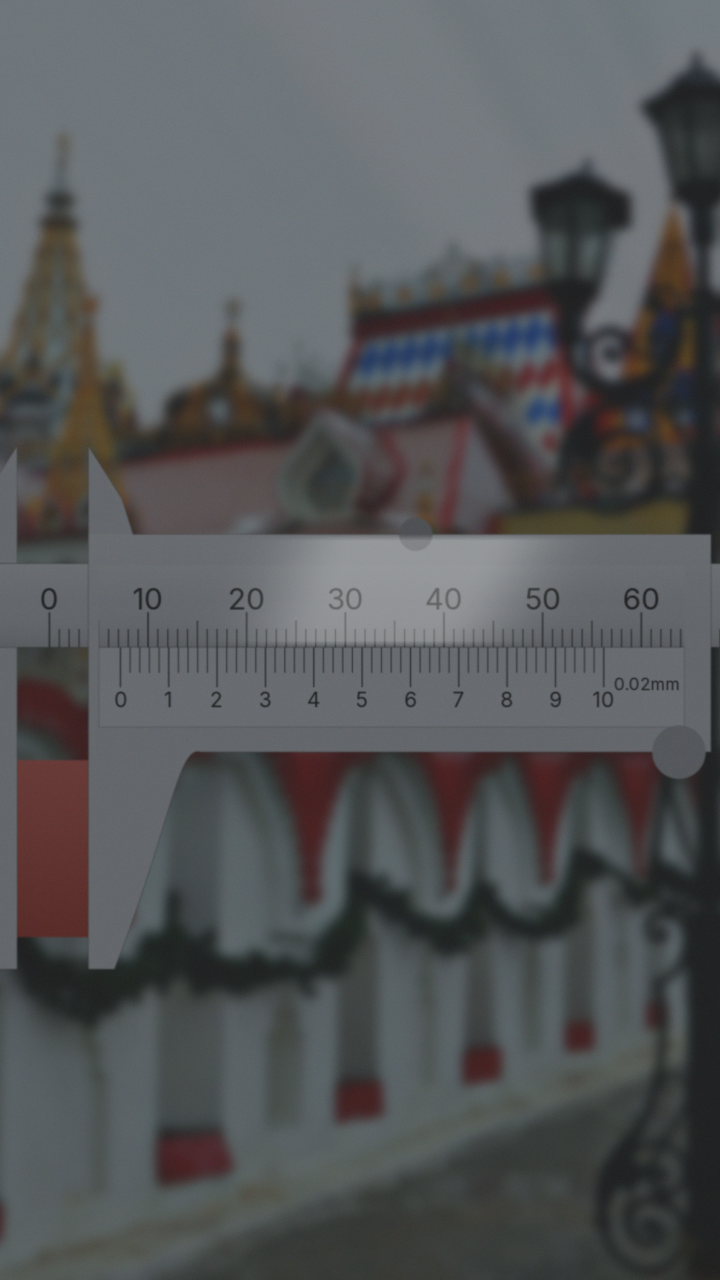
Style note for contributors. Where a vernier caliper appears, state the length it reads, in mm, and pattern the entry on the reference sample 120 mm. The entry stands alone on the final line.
7.2 mm
